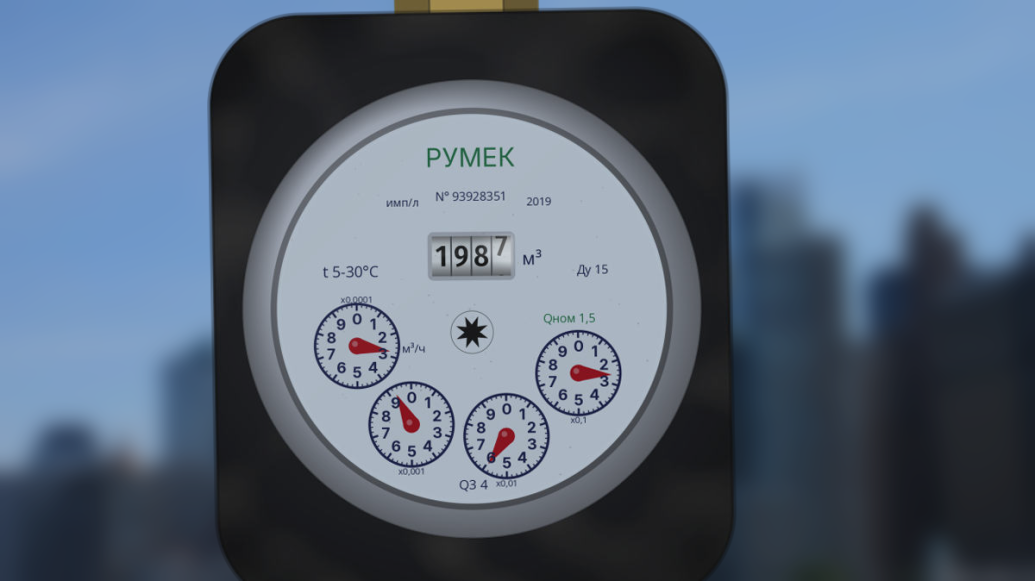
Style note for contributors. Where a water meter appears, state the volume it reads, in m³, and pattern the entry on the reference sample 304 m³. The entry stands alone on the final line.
1987.2592 m³
